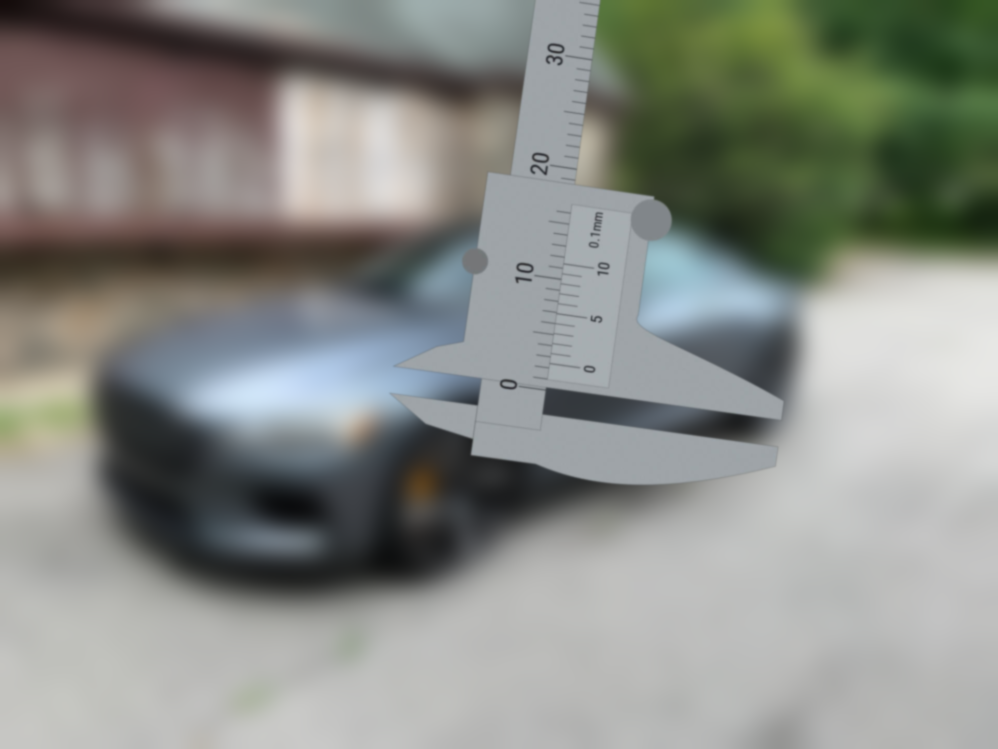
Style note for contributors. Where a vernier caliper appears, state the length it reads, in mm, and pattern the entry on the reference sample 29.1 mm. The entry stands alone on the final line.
2.4 mm
